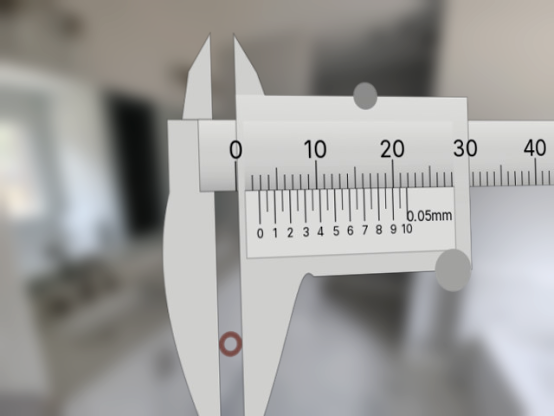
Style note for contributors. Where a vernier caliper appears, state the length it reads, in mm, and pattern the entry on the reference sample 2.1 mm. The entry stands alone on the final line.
2.8 mm
